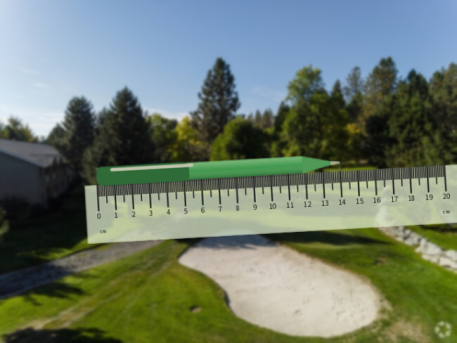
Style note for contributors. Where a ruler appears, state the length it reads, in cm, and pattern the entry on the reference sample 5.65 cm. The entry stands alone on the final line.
14 cm
